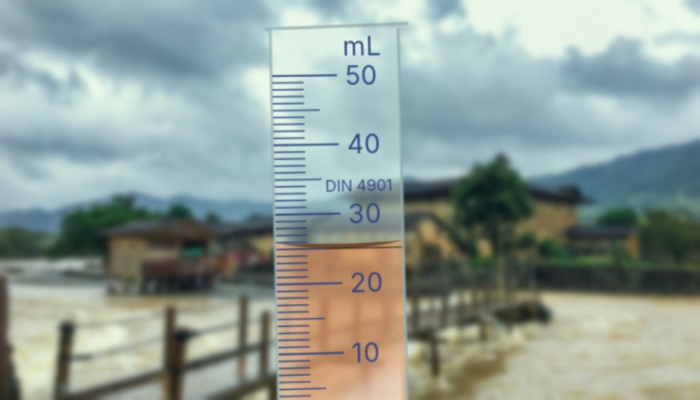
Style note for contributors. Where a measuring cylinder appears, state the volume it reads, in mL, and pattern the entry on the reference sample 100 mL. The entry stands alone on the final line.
25 mL
